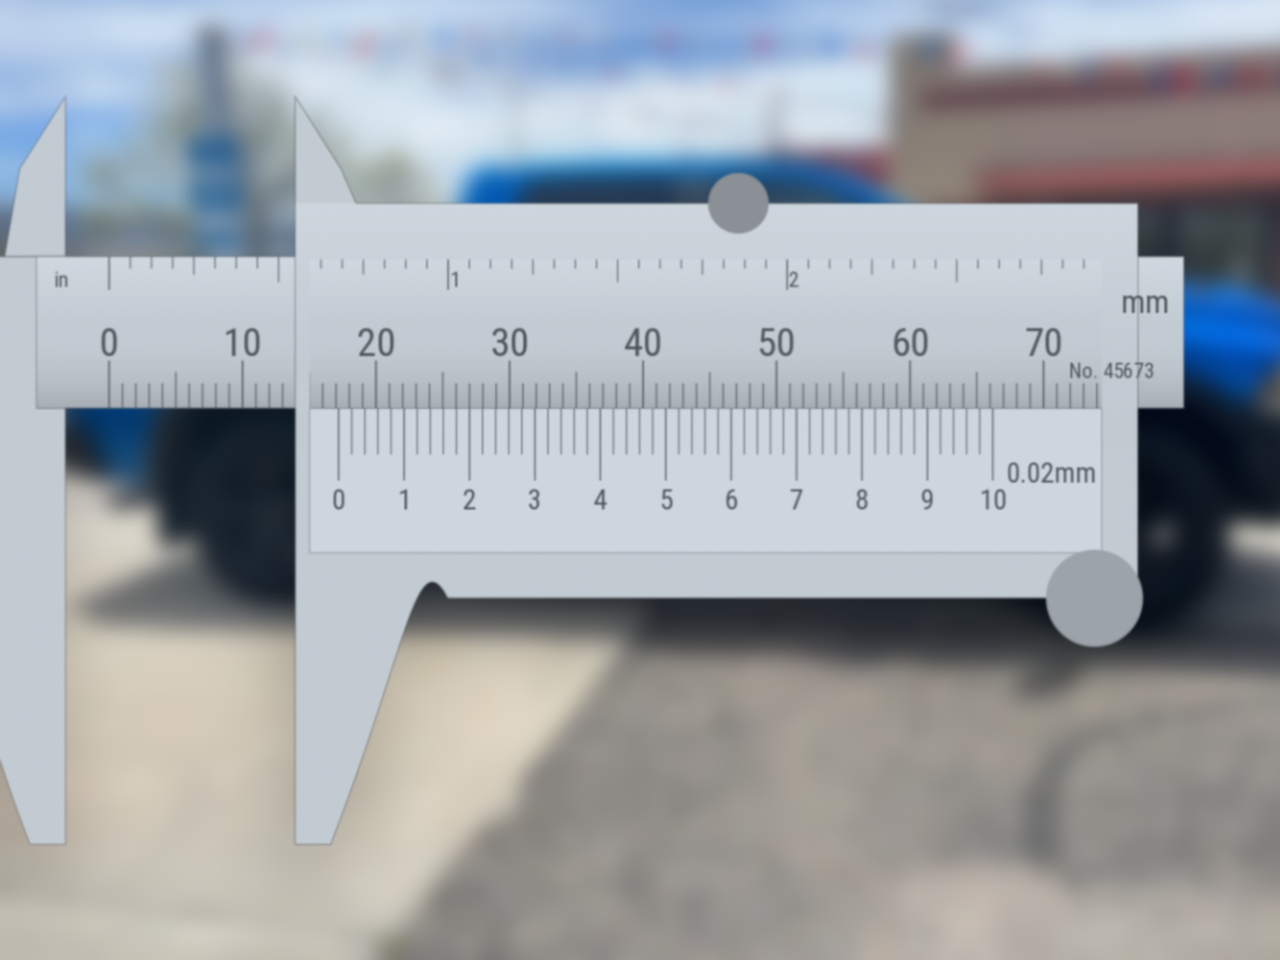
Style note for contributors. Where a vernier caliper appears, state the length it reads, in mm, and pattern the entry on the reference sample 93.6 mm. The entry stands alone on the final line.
17.2 mm
